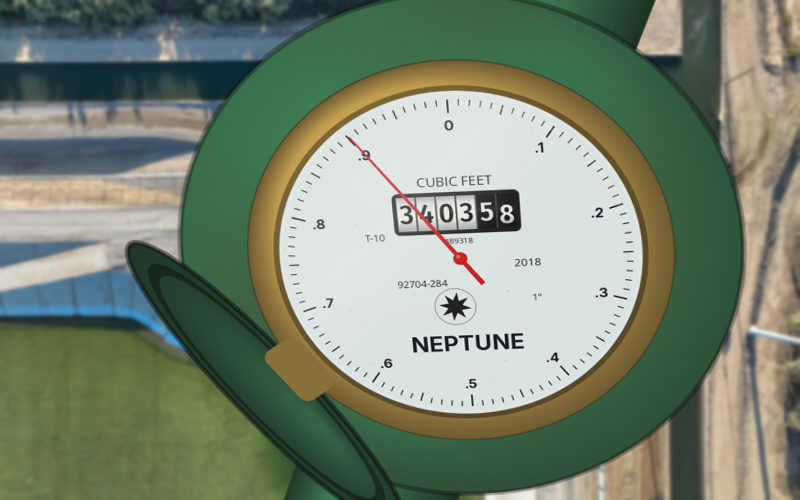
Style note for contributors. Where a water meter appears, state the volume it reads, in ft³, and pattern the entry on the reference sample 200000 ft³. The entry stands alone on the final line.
340357.90 ft³
